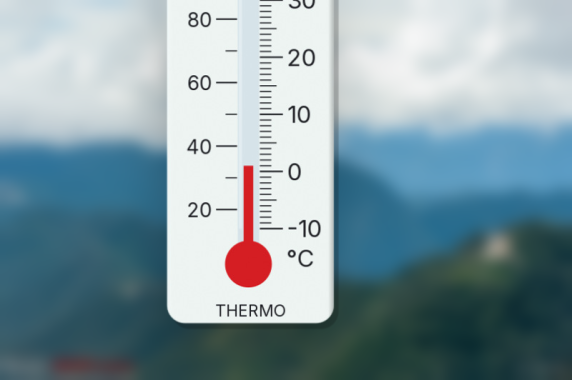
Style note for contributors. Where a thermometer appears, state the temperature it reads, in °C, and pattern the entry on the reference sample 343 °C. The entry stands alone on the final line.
1 °C
